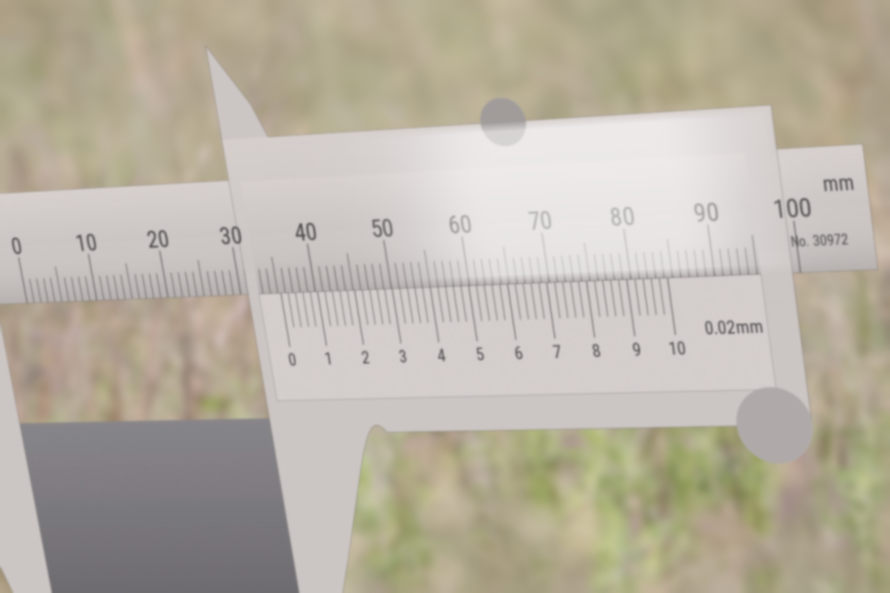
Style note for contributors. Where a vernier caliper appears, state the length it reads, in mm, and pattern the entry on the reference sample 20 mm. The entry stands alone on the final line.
35.4 mm
